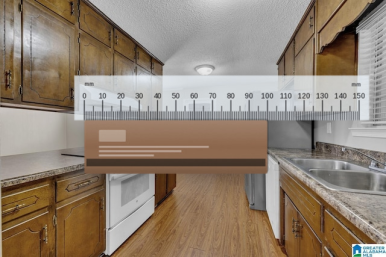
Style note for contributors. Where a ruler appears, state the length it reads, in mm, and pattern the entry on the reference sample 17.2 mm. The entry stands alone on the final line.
100 mm
